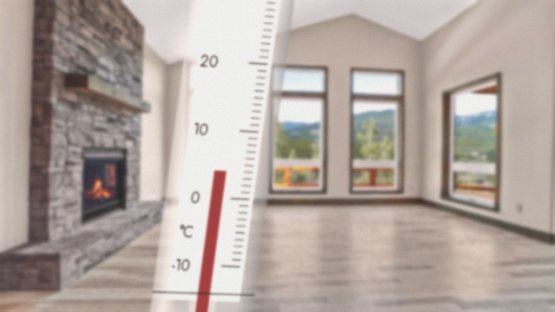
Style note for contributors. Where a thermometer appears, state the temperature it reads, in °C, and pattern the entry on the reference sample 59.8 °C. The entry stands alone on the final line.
4 °C
